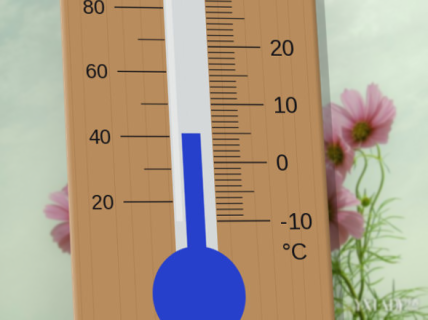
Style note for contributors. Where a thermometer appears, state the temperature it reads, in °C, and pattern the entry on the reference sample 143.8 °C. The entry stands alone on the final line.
5 °C
